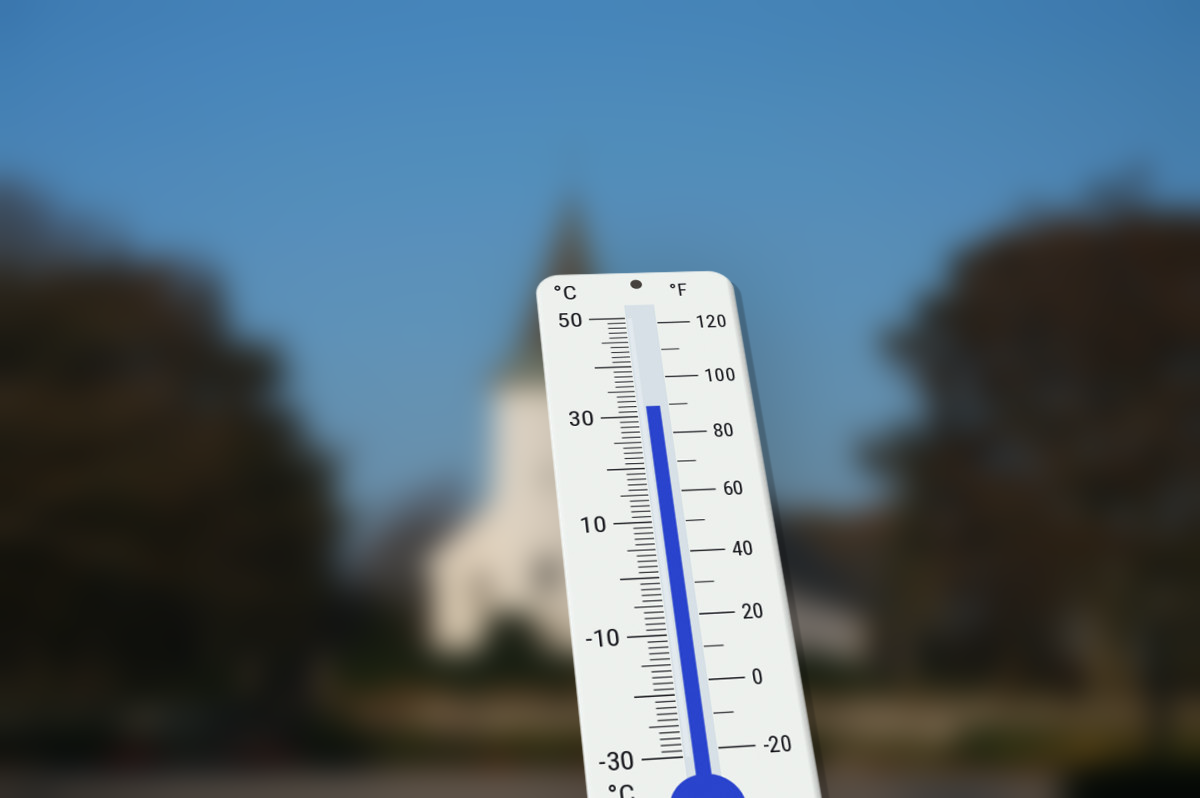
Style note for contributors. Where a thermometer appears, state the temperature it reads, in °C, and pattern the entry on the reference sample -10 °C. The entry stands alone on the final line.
32 °C
